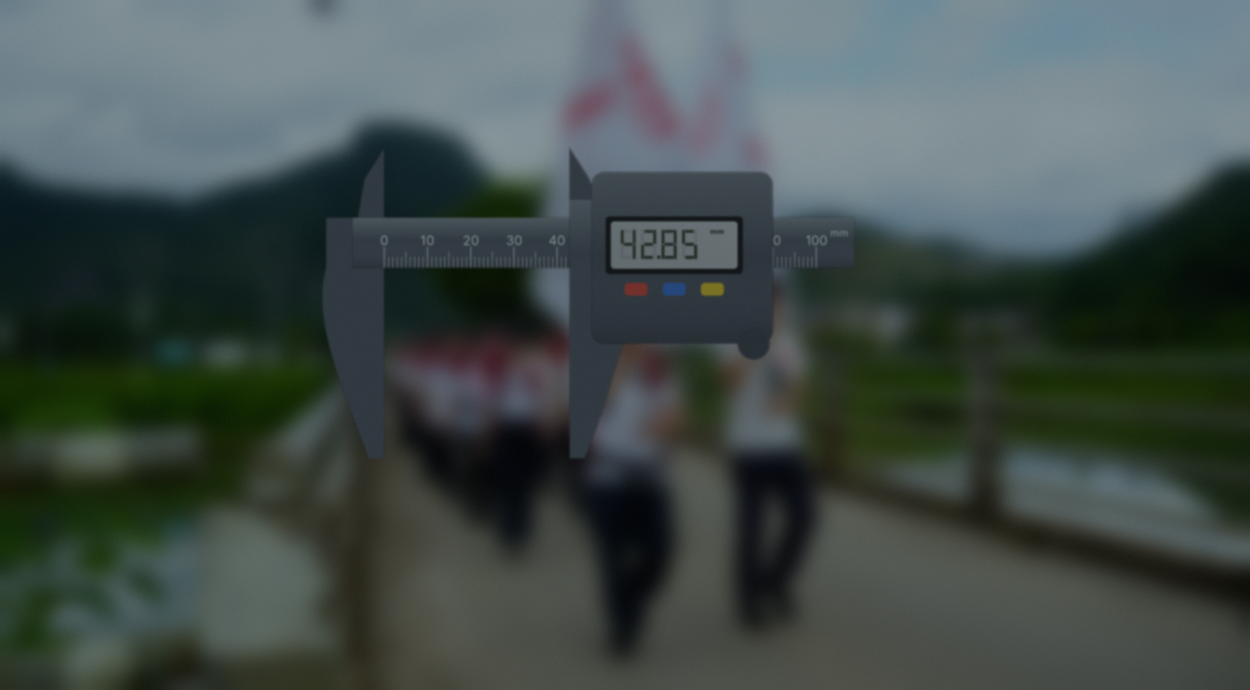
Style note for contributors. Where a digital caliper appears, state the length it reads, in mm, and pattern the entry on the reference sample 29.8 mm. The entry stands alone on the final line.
42.85 mm
